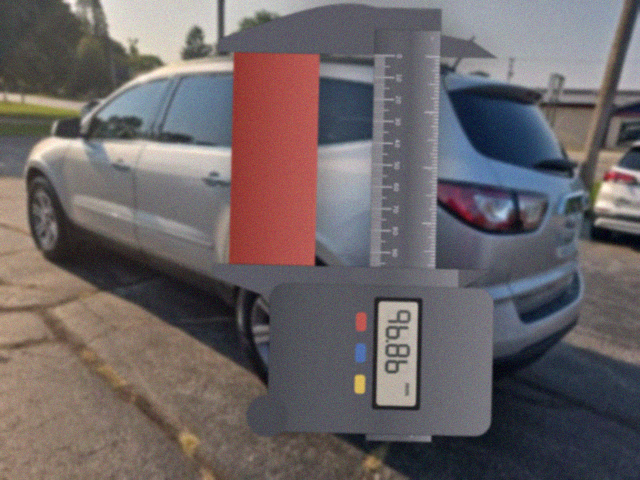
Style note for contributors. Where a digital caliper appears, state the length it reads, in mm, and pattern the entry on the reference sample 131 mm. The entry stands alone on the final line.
96.86 mm
